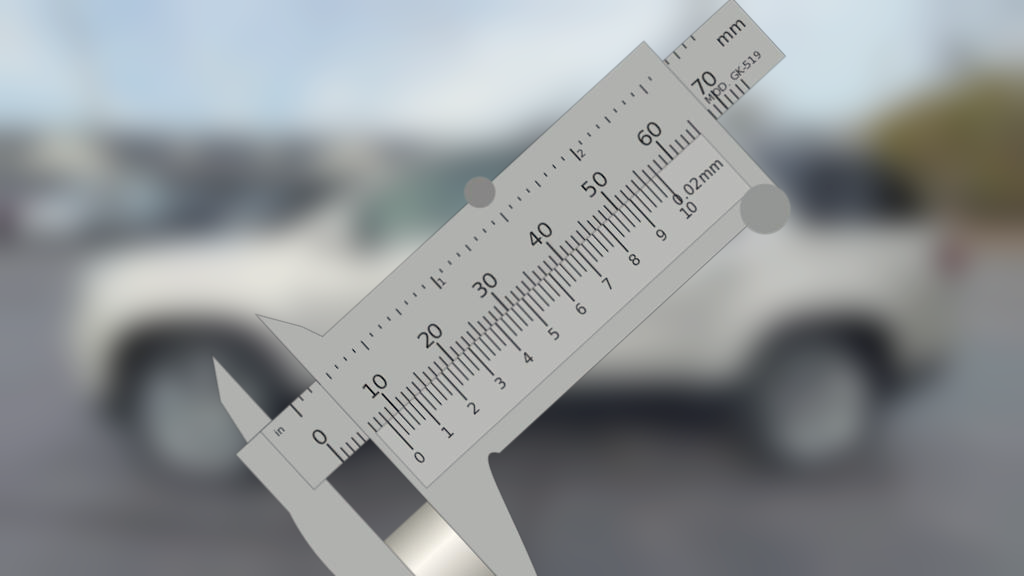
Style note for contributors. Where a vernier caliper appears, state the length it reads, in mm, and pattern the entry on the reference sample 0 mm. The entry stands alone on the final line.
8.0 mm
